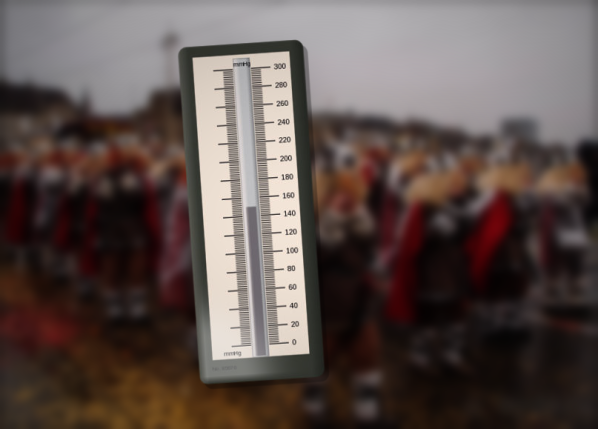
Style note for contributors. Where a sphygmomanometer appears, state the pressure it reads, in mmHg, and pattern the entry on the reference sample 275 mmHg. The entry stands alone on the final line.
150 mmHg
